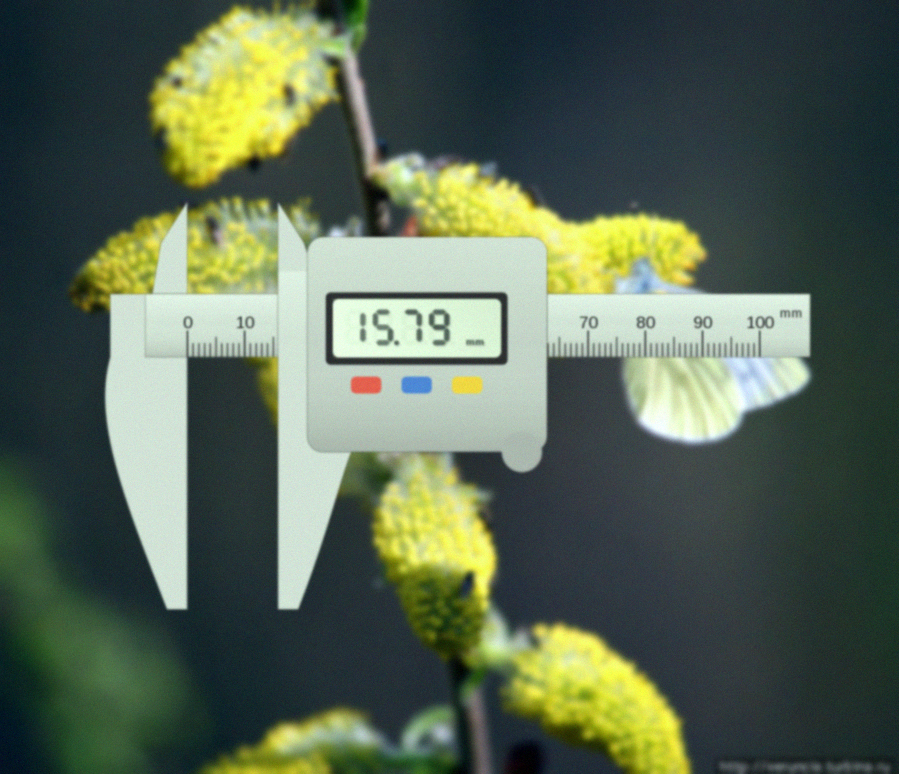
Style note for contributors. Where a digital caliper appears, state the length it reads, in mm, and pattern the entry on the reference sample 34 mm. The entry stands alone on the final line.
15.79 mm
